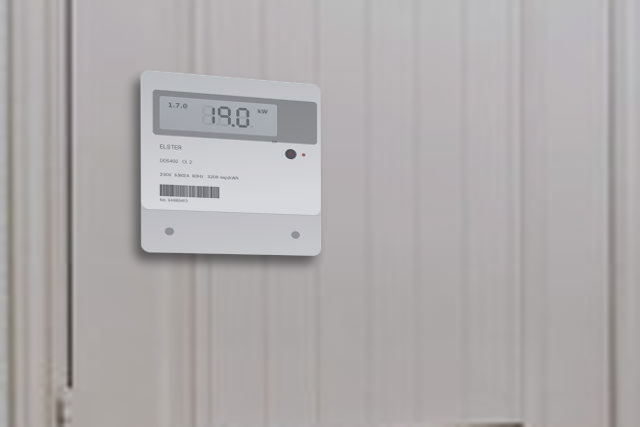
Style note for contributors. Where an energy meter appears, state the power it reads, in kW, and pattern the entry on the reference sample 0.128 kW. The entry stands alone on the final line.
19.0 kW
